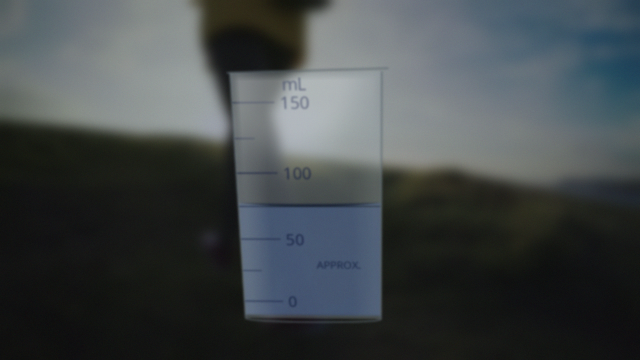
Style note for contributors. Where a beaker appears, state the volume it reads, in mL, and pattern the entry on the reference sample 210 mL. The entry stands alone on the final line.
75 mL
